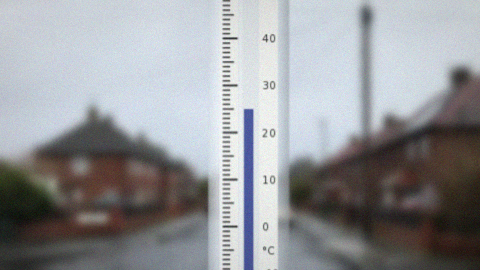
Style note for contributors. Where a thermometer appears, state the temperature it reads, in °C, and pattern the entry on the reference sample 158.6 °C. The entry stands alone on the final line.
25 °C
